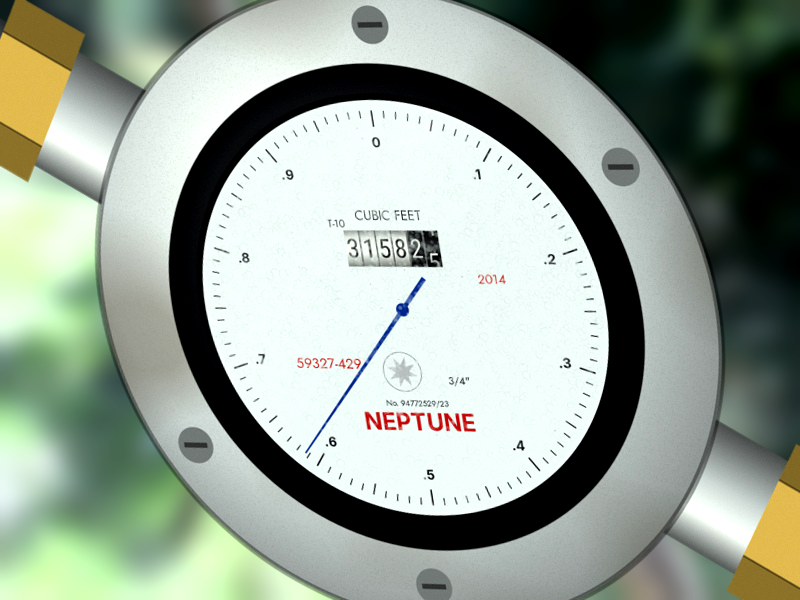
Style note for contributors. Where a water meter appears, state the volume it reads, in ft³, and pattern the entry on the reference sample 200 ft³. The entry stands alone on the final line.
315824.61 ft³
